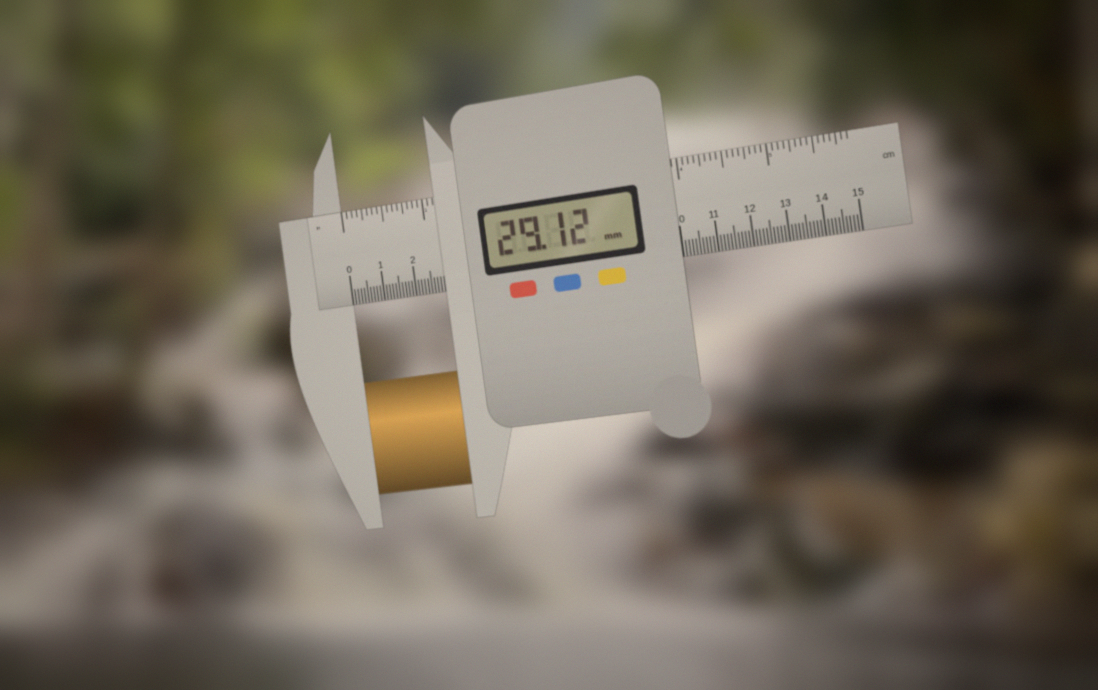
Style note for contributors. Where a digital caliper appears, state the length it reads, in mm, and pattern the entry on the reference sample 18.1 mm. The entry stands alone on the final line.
29.12 mm
